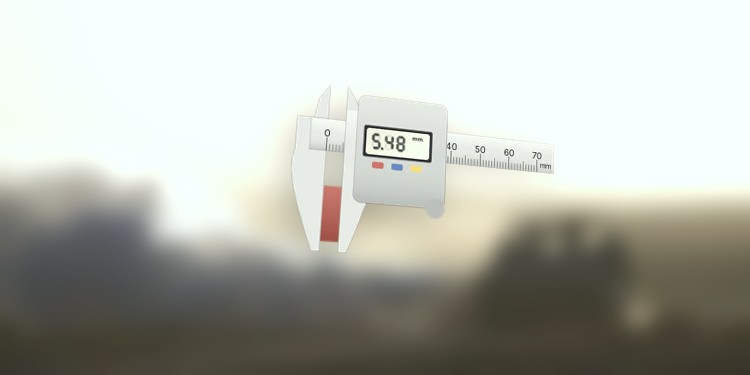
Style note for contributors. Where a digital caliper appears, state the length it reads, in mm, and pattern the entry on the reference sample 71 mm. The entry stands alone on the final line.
5.48 mm
